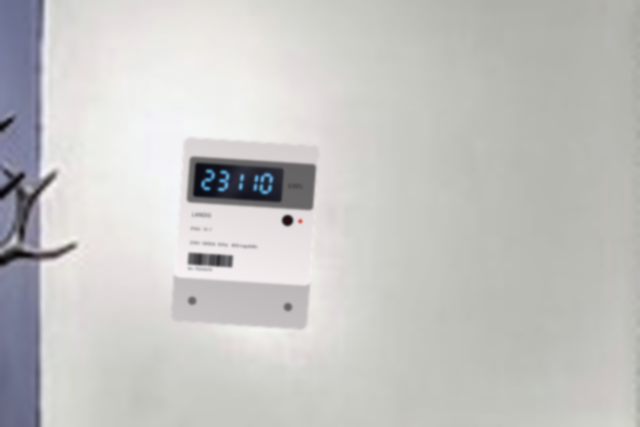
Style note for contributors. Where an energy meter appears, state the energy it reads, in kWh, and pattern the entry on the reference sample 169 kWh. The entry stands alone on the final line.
23110 kWh
